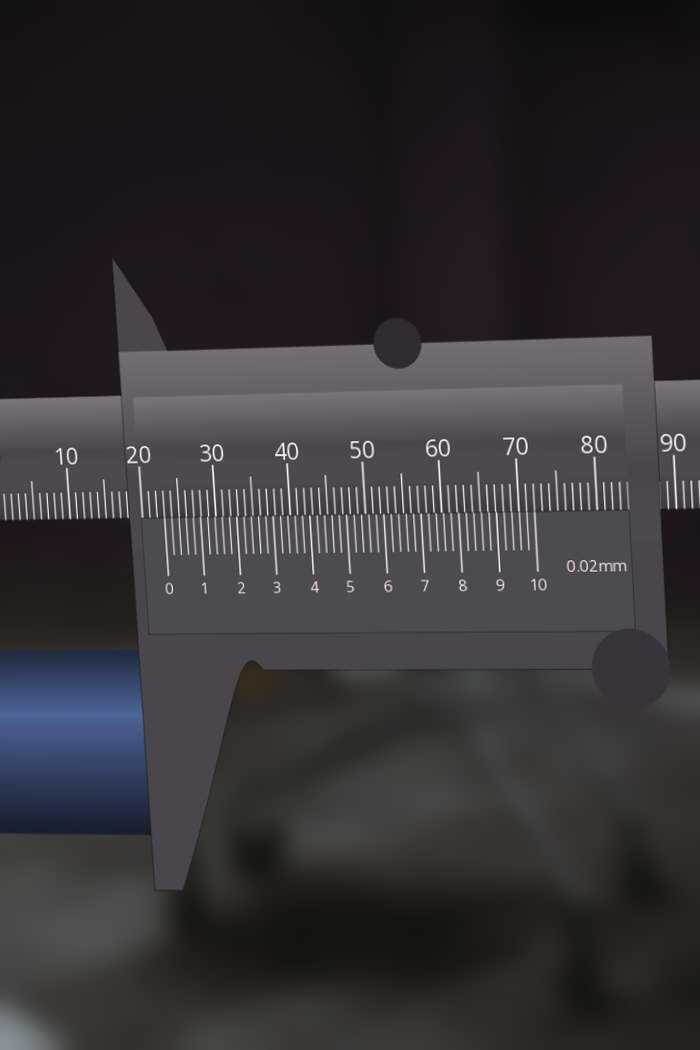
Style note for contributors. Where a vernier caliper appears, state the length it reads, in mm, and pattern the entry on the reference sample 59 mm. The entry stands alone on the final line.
23.0 mm
